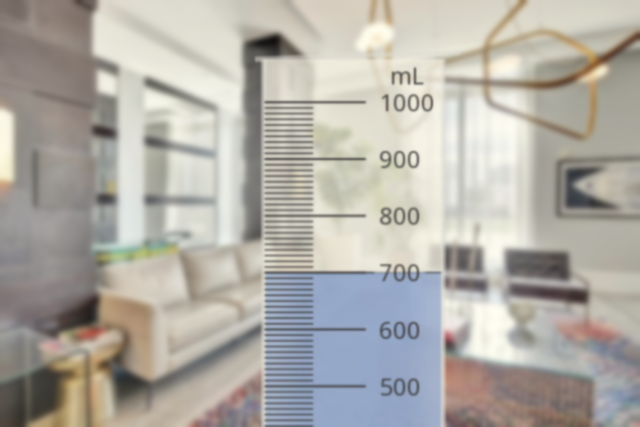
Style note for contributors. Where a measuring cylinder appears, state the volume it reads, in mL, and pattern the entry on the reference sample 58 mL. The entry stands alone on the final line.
700 mL
